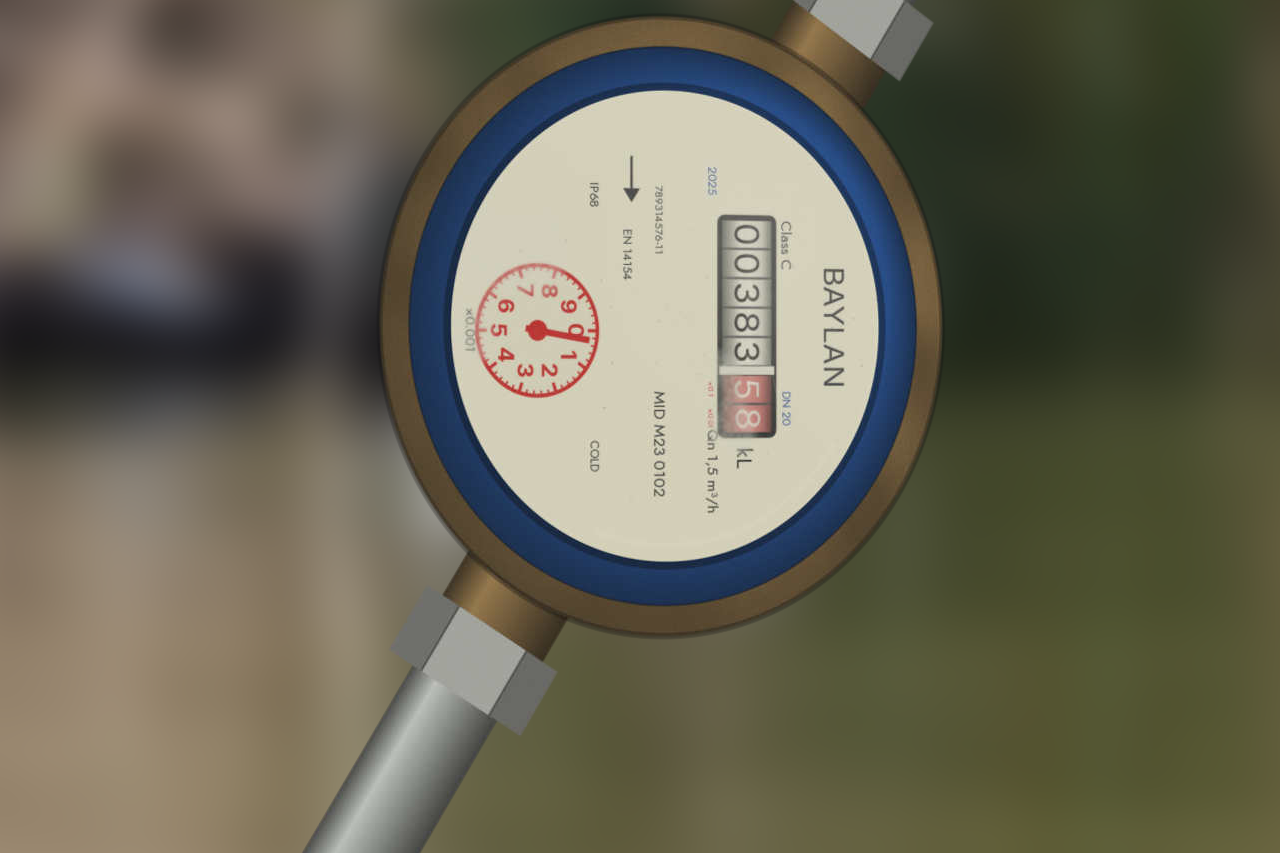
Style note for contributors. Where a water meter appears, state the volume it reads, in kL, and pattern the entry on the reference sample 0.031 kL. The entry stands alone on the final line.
383.580 kL
